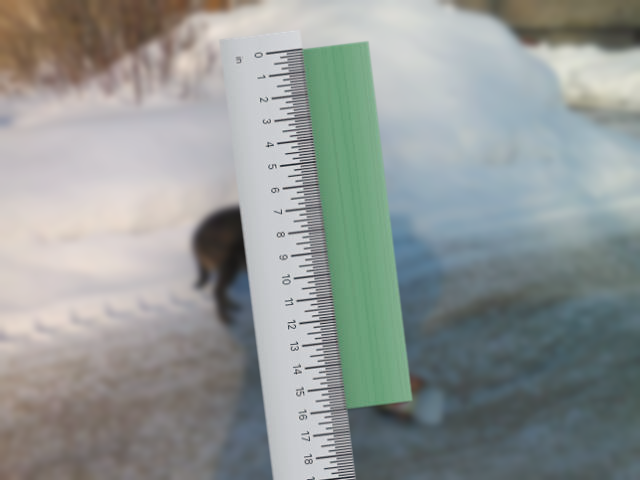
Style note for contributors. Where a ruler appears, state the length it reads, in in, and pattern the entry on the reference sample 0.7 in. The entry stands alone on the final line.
16 in
